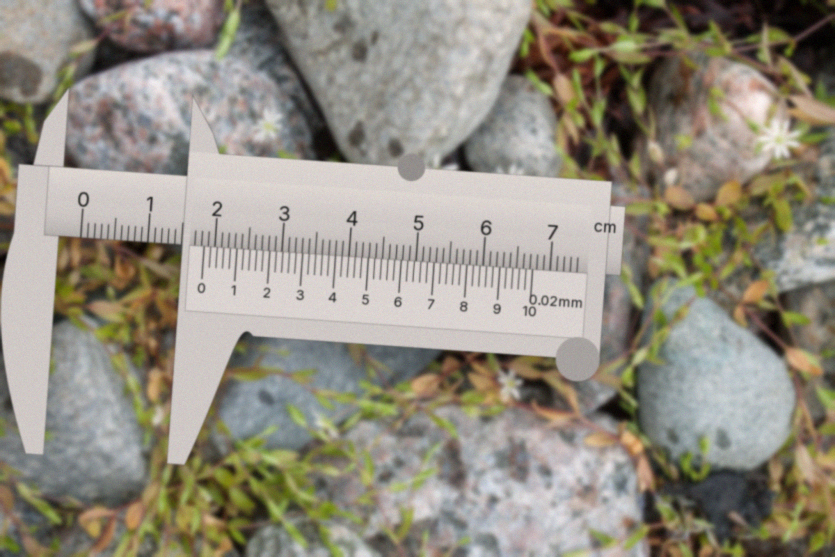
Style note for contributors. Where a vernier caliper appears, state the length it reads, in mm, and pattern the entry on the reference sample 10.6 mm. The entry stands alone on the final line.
18.4 mm
